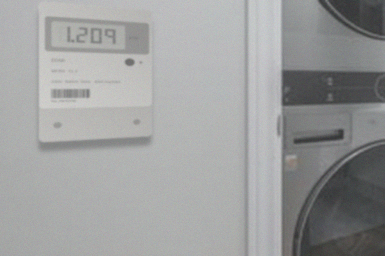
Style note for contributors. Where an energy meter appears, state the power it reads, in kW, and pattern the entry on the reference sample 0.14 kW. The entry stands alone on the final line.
1.209 kW
